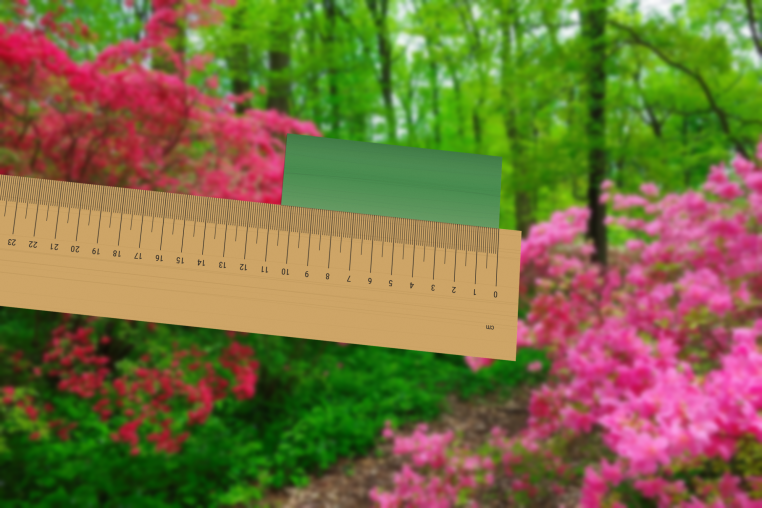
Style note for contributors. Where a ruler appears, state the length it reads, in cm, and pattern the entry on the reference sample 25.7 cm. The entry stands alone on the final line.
10.5 cm
